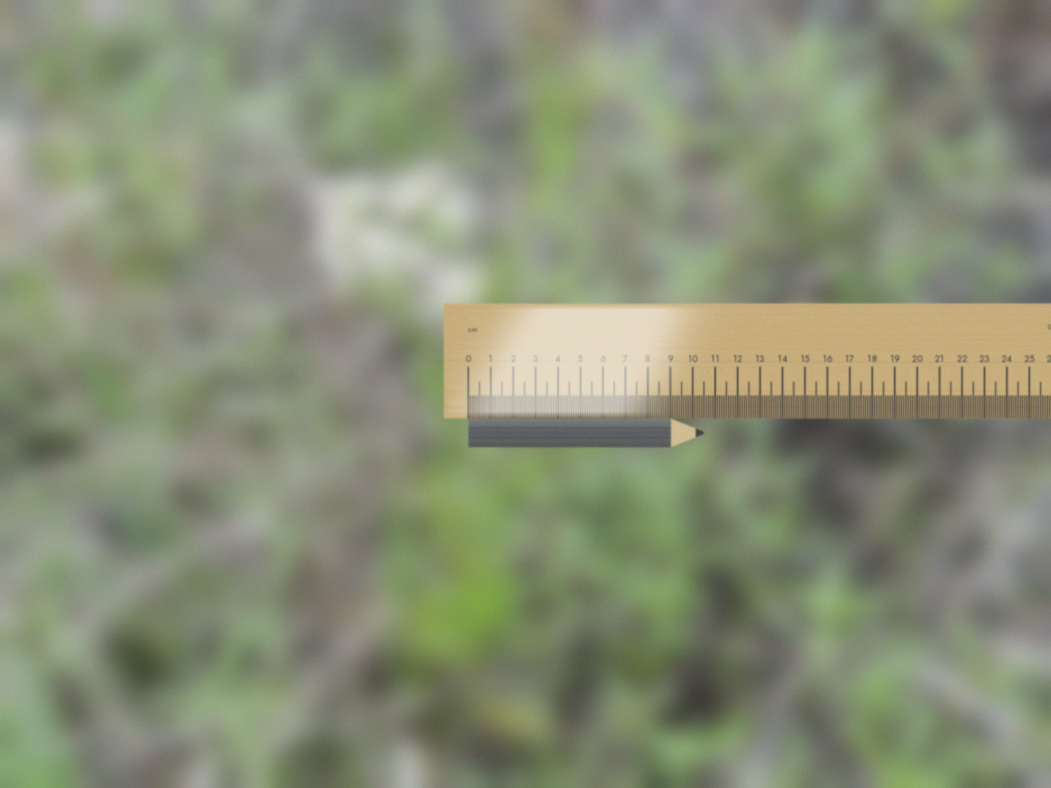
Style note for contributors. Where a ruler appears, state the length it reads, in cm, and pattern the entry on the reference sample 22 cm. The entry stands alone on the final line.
10.5 cm
